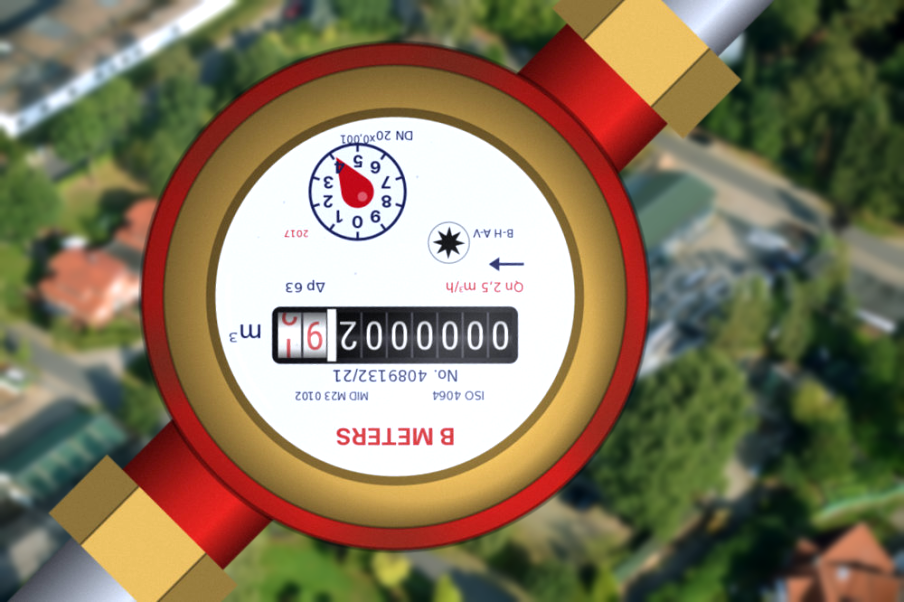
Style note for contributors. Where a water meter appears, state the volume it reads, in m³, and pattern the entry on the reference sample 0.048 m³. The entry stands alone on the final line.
2.914 m³
